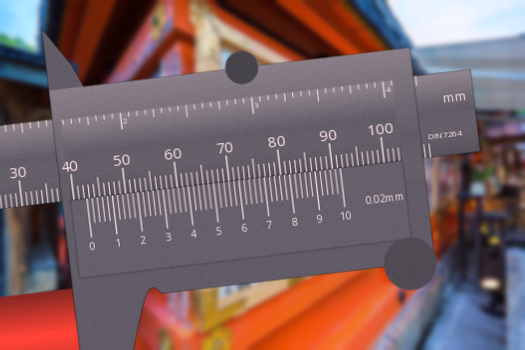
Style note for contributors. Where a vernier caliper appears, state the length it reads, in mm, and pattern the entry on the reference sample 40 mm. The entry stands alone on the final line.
42.5 mm
